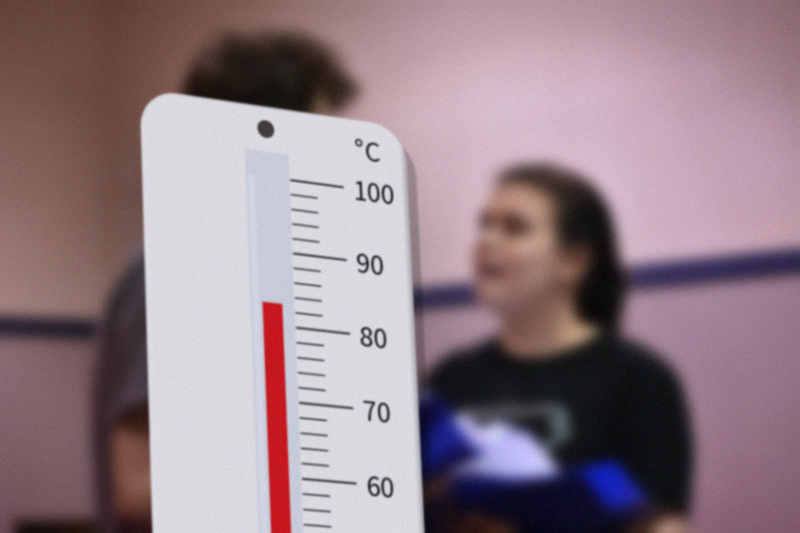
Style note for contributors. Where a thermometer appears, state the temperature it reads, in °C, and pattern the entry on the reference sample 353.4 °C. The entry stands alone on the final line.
83 °C
